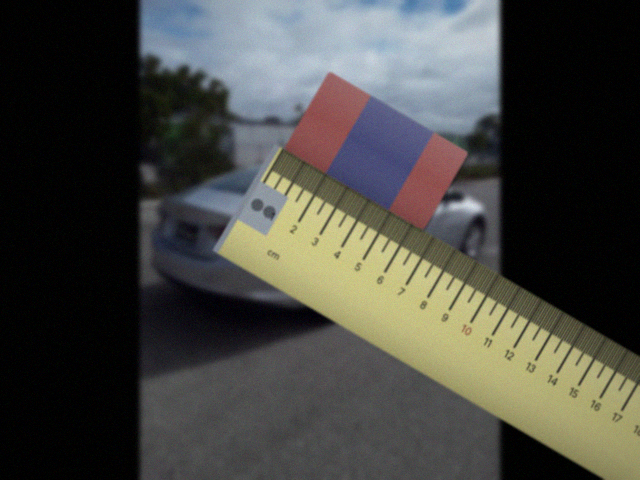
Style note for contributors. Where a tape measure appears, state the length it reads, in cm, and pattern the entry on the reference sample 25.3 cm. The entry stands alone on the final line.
6.5 cm
